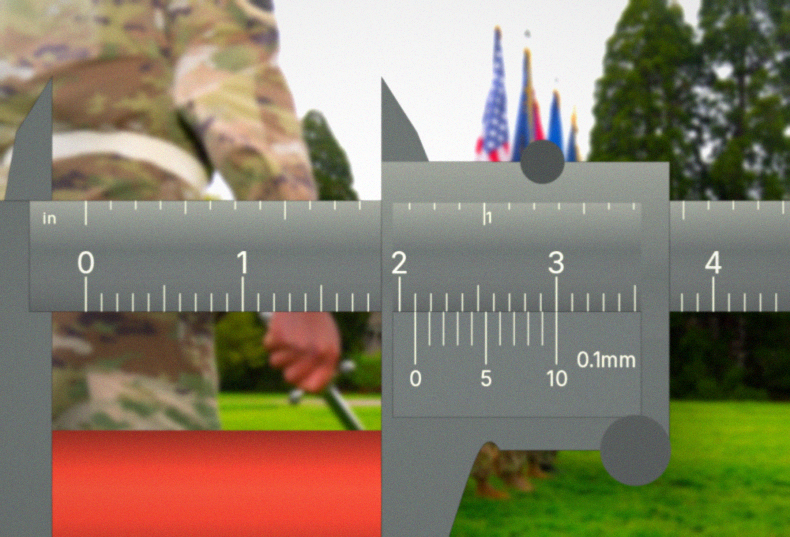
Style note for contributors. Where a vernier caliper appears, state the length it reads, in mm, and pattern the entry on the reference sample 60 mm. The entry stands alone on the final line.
21.0 mm
